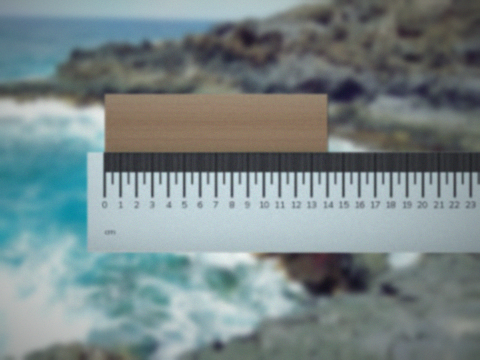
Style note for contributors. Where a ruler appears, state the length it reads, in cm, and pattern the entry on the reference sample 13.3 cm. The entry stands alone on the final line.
14 cm
